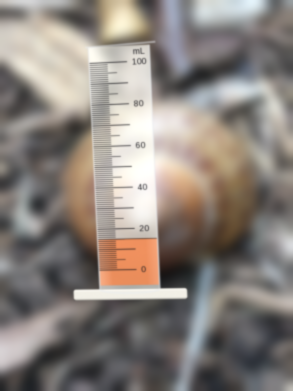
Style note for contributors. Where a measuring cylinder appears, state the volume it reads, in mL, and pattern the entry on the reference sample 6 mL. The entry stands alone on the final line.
15 mL
